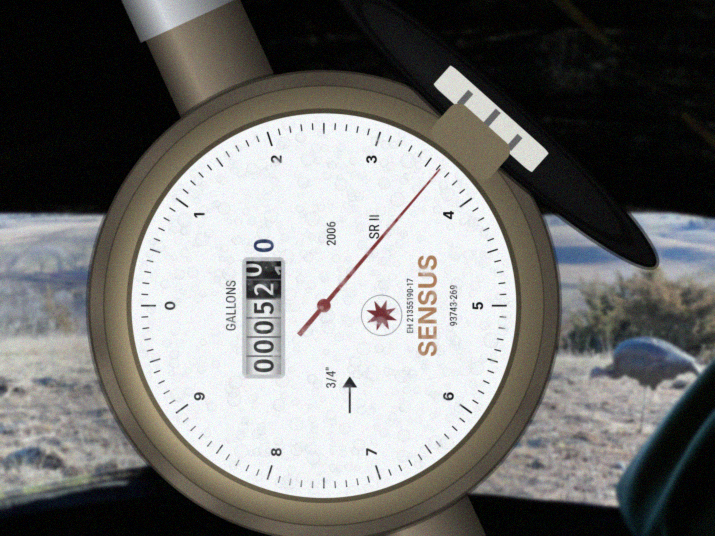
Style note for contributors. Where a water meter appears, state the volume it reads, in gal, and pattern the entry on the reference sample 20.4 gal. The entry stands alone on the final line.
5203.6 gal
